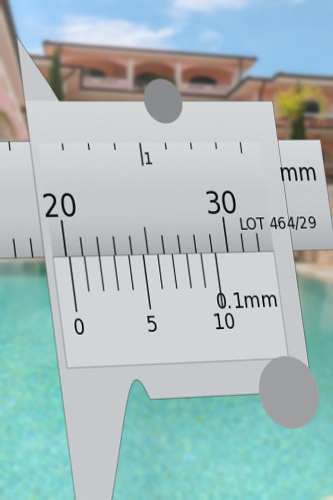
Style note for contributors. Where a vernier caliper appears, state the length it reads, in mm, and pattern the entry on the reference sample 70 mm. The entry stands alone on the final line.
20.2 mm
